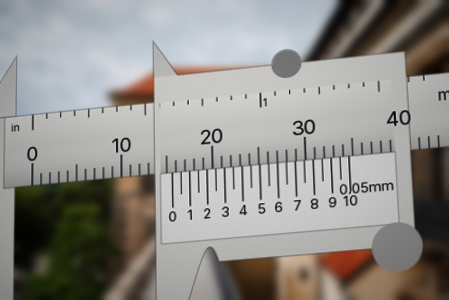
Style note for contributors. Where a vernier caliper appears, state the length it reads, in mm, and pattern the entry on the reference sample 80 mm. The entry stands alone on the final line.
15.6 mm
